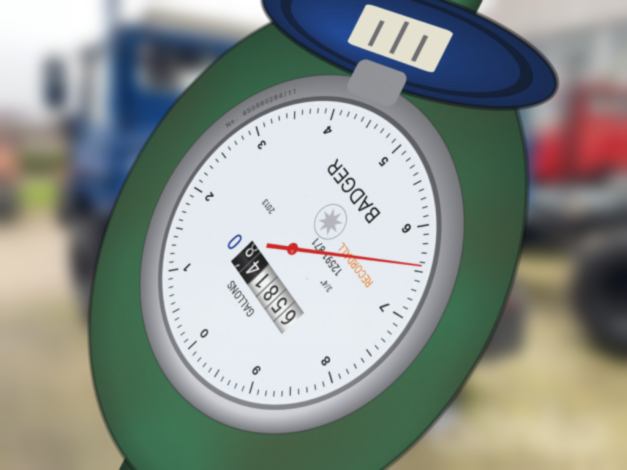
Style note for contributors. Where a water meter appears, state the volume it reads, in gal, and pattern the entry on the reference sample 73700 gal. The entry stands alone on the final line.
6581476.4 gal
